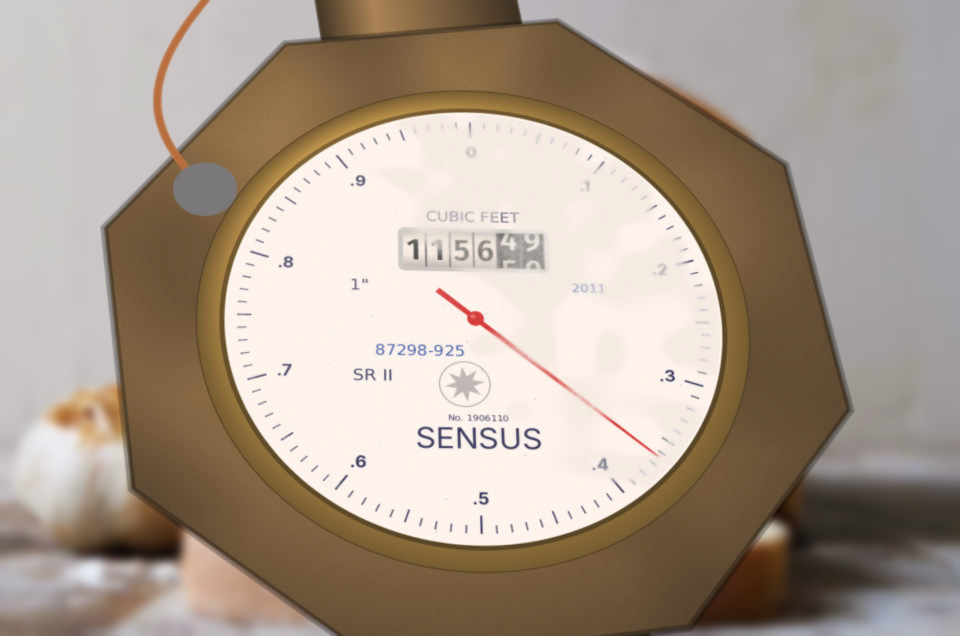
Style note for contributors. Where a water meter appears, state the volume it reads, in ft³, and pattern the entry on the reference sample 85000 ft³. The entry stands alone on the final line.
115649.36 ft³
